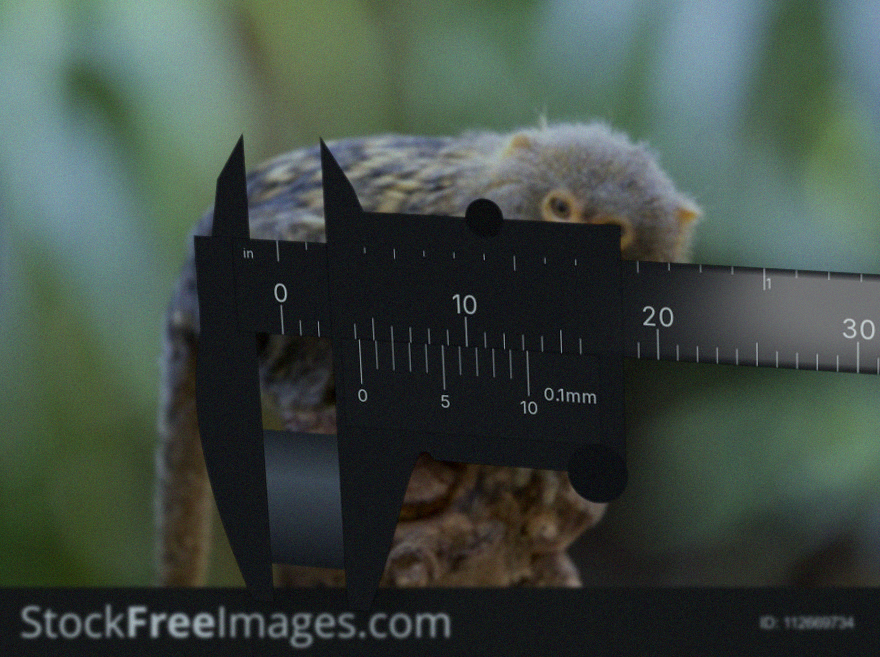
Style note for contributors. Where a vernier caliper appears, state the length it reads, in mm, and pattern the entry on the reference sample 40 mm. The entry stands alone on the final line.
4.2 mm
